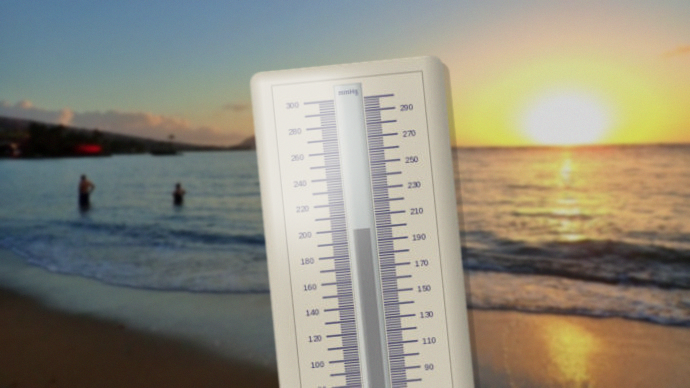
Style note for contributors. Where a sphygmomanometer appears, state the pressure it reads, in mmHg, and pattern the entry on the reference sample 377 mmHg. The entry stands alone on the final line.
200 mmHg
